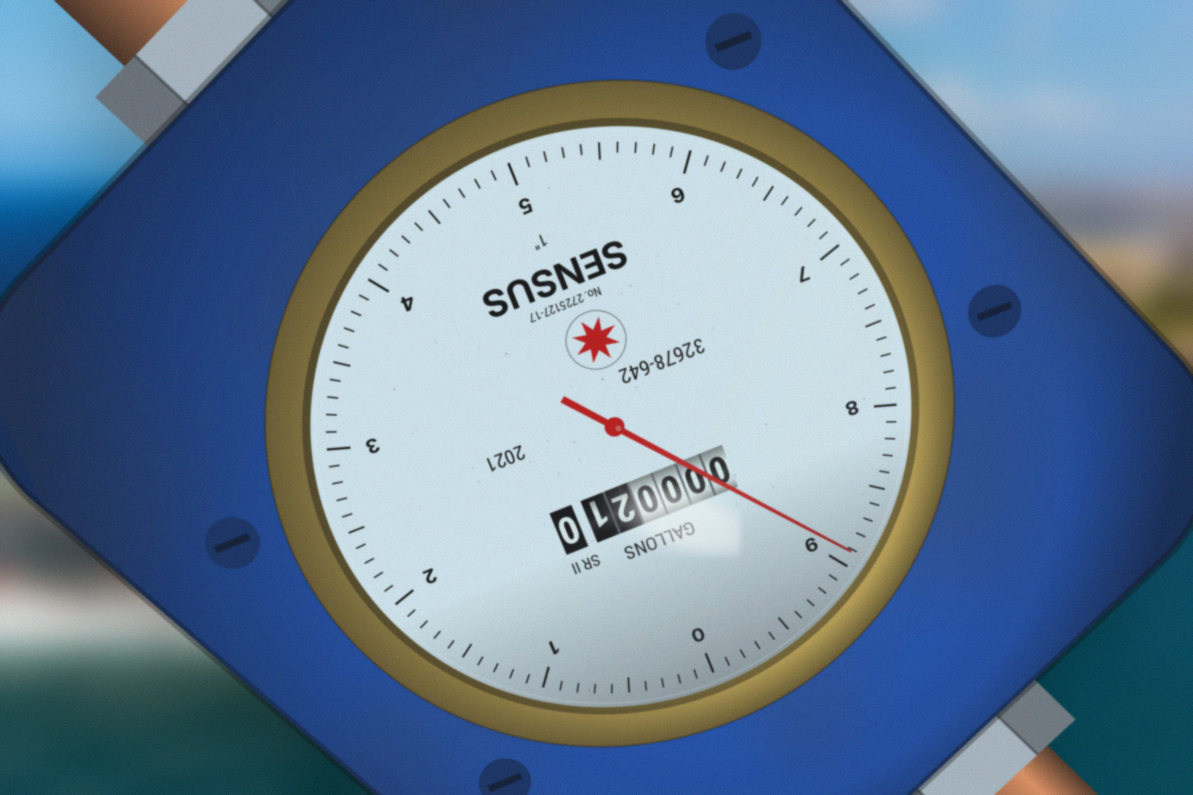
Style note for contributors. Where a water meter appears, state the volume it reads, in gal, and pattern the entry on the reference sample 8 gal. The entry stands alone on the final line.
208.9 gal
